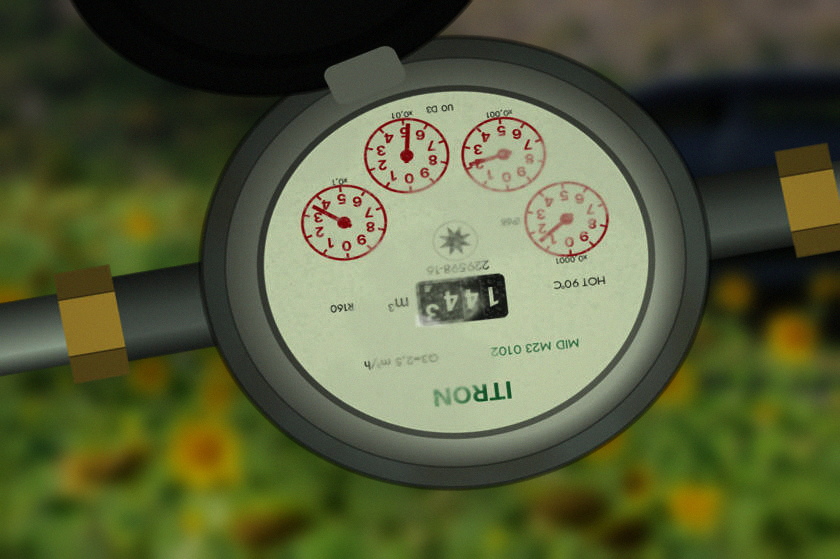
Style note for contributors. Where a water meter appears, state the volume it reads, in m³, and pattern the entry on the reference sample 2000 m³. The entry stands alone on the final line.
1443.3521 m³
